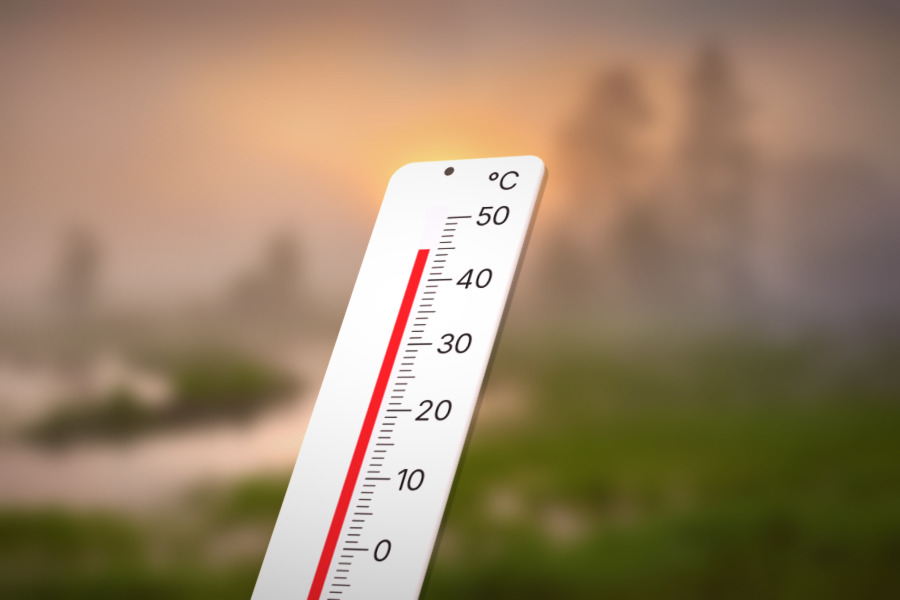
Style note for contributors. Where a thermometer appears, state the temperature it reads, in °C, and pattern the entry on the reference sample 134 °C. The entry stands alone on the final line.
45 °C
